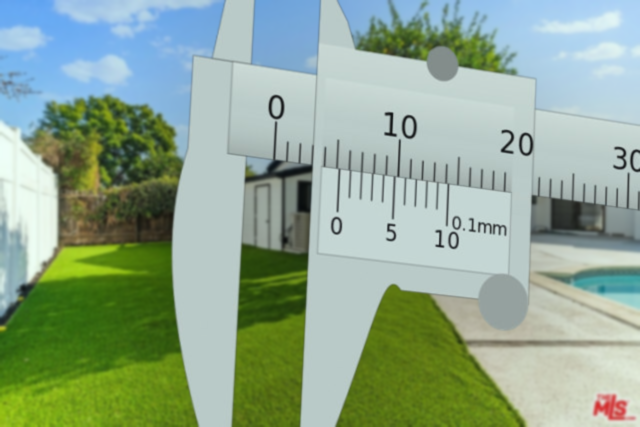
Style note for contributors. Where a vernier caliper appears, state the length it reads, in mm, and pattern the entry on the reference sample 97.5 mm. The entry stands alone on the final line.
5.2 mm
